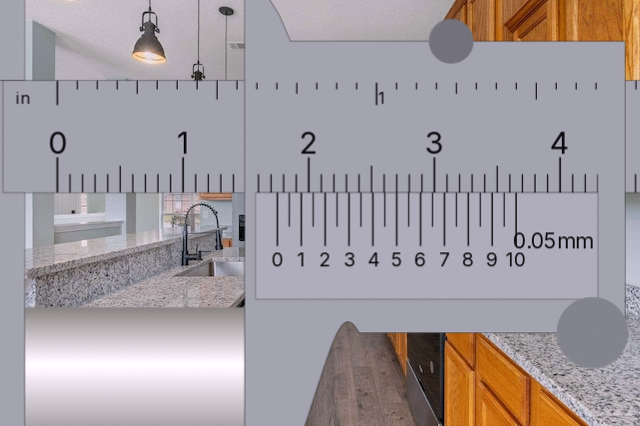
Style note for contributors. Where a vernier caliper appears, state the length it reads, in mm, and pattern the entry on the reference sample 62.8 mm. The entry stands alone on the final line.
17.5 mm
